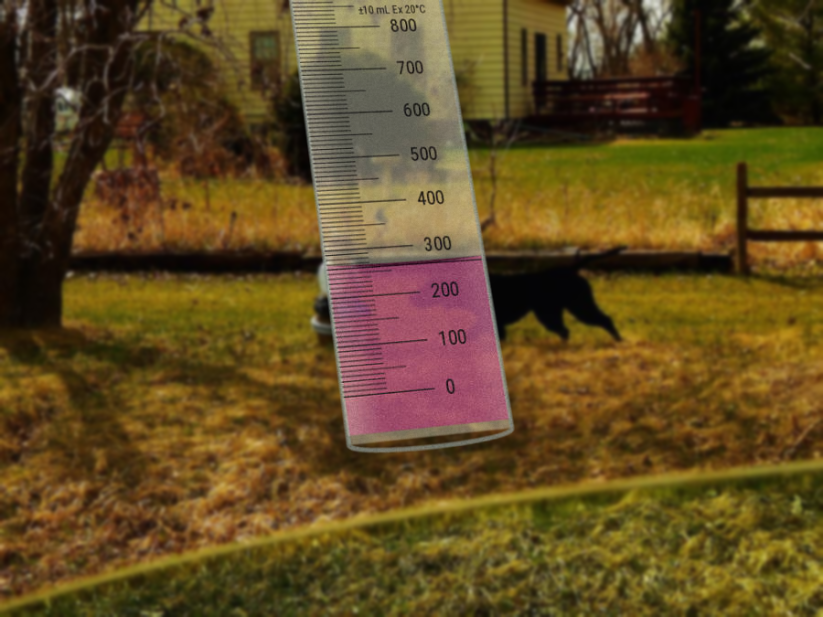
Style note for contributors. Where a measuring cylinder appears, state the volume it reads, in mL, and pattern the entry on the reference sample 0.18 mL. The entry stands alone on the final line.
260 mL
